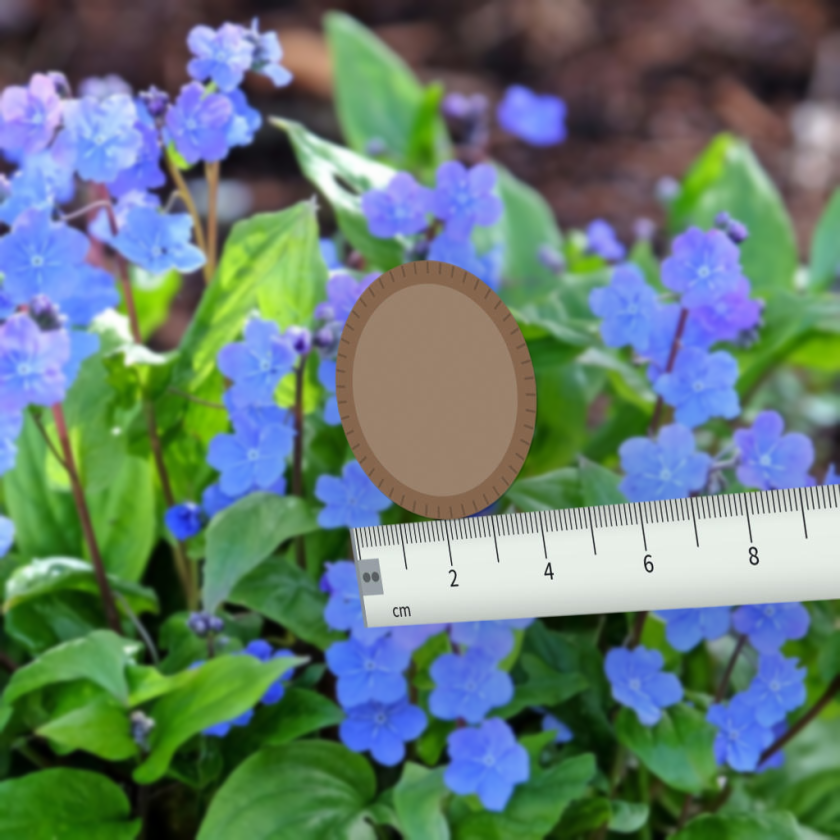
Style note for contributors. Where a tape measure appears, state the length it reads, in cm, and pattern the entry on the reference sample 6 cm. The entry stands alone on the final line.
4.3 cm
